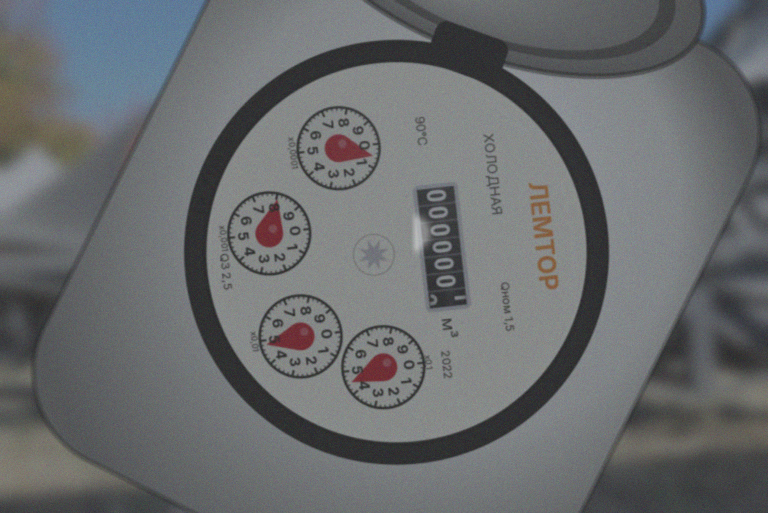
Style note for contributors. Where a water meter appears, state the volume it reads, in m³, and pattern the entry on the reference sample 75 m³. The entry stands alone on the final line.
1.4480 m³
